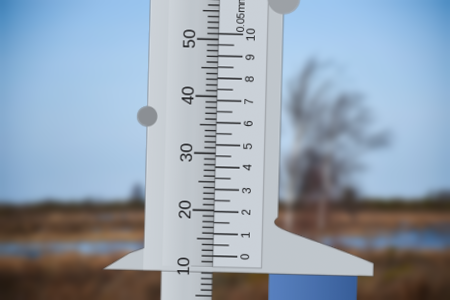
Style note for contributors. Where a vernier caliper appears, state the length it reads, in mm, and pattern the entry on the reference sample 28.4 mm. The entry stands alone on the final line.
12.0 mm
